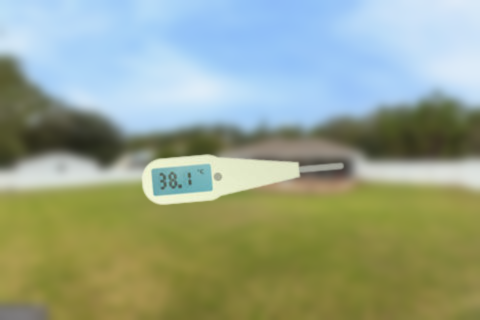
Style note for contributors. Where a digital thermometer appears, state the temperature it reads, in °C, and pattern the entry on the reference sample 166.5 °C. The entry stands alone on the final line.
38.1 °C
